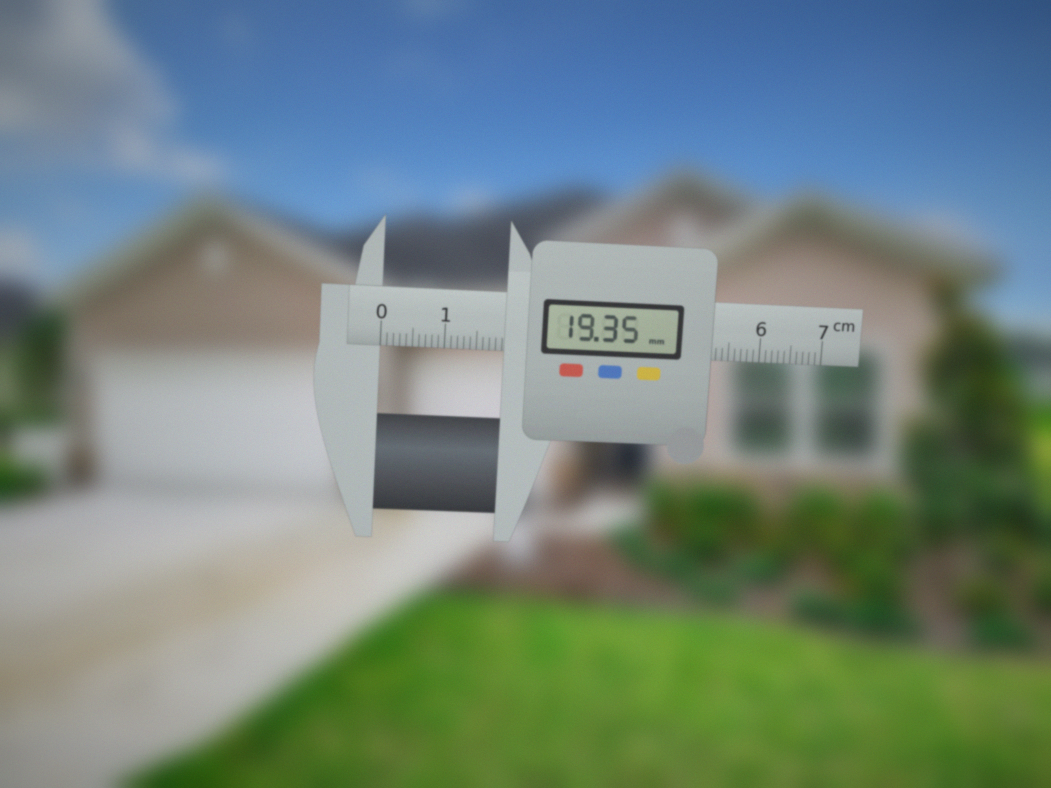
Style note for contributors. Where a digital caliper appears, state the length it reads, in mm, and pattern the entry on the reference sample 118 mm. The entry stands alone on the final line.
19.35 mm
